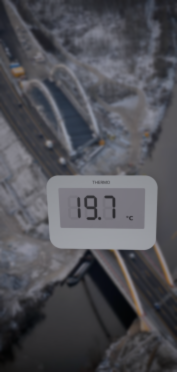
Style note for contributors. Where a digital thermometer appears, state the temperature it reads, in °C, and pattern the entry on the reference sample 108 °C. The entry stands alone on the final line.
19.7 °C
